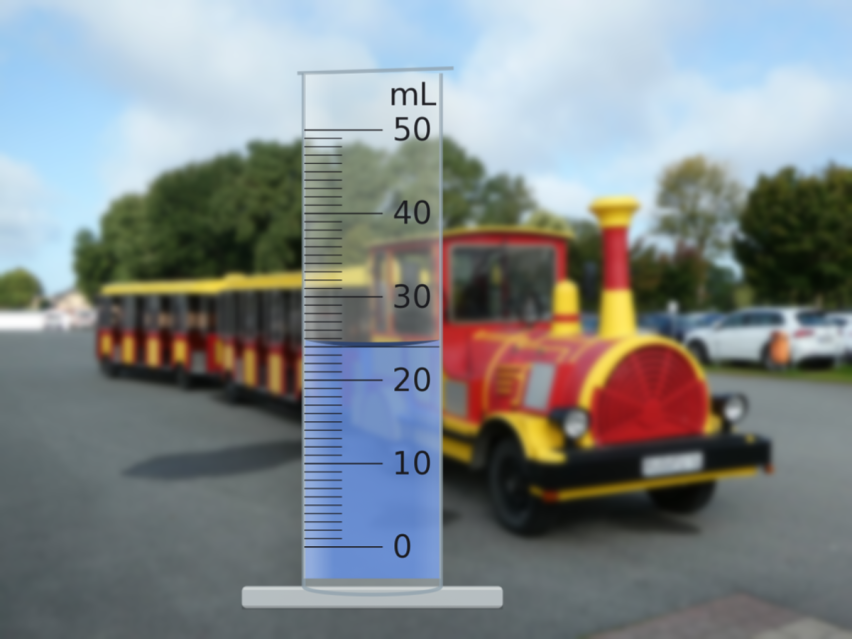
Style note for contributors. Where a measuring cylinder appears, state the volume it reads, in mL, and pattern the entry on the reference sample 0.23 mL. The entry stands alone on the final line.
24 mL
